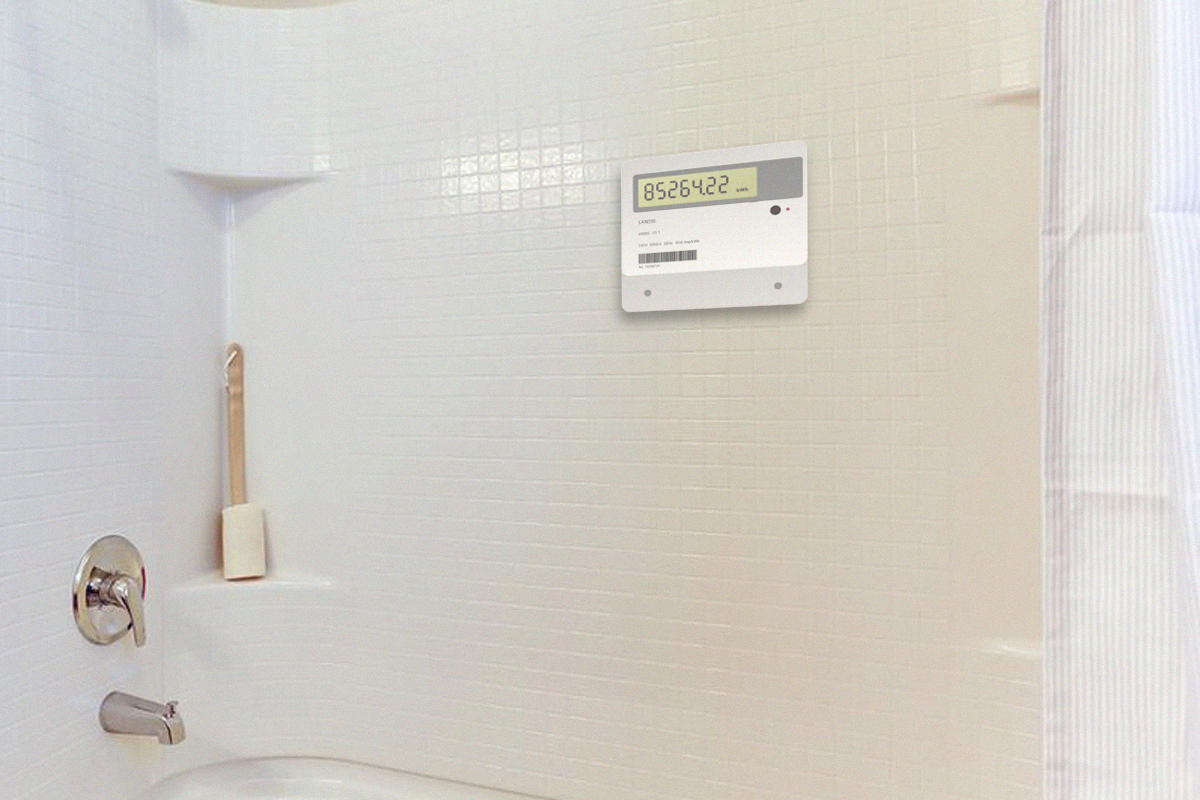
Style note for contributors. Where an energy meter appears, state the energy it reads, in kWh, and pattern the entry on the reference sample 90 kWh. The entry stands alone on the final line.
85264.22 kWh
